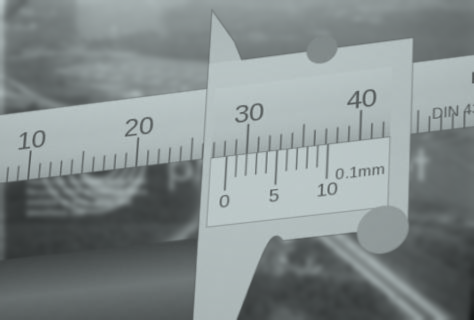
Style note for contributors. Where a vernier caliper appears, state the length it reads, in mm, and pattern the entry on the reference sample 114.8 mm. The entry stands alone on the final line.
28.2 mm
